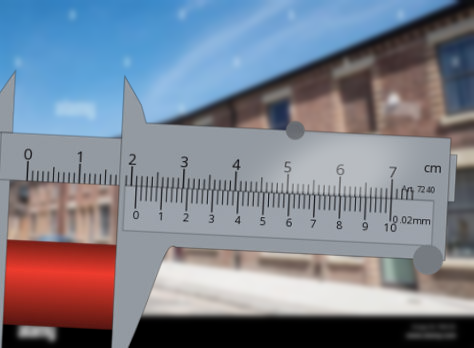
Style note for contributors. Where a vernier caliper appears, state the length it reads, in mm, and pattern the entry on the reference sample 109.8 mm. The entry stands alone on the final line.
21.0 mm
